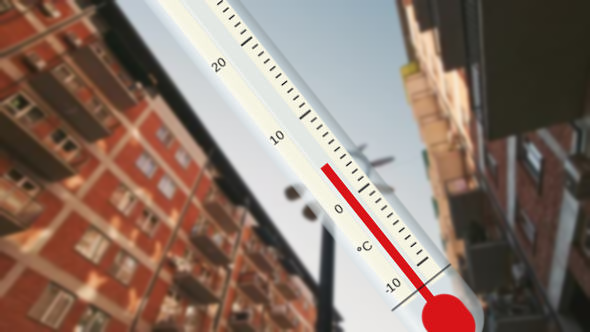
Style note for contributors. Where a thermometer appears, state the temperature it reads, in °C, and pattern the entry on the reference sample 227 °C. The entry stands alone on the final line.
4.5 °C
